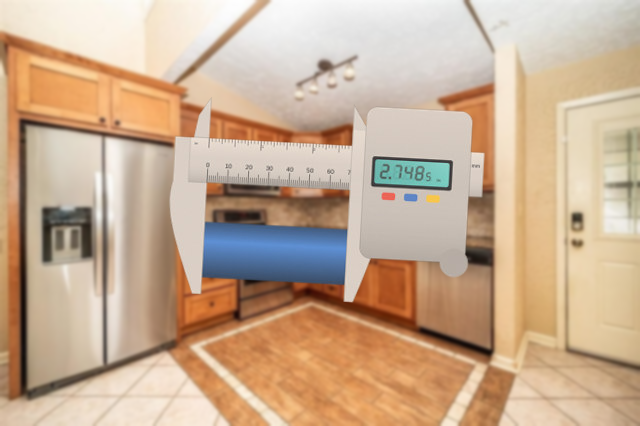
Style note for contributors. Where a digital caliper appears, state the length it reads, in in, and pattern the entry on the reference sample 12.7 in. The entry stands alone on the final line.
2.7485 in
